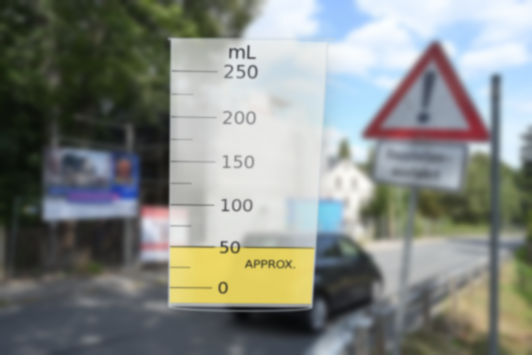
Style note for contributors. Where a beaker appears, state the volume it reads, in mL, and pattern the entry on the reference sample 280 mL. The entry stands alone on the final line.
50 mL
